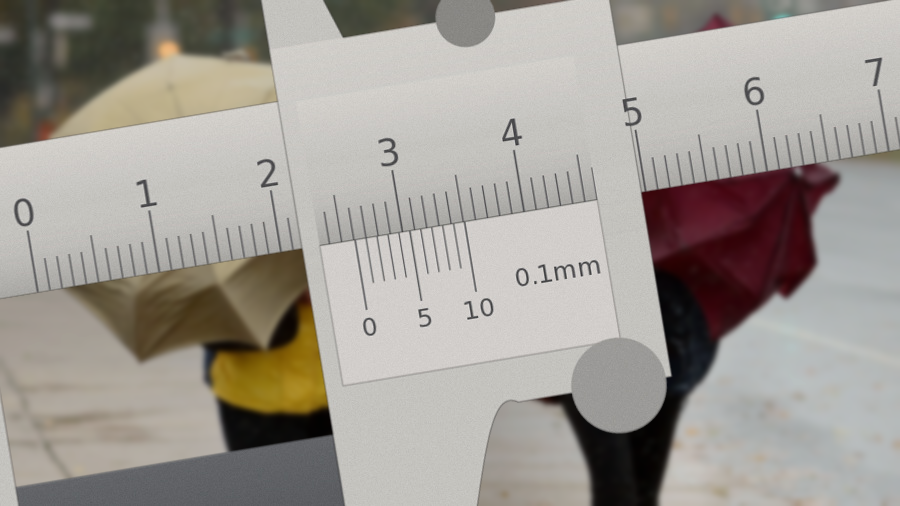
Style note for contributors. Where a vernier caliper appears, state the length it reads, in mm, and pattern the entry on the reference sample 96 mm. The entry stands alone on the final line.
26.1 mm
